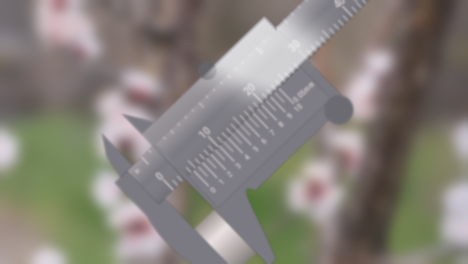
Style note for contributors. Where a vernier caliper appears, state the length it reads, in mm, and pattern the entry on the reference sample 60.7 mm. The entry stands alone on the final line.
4.5 mm
